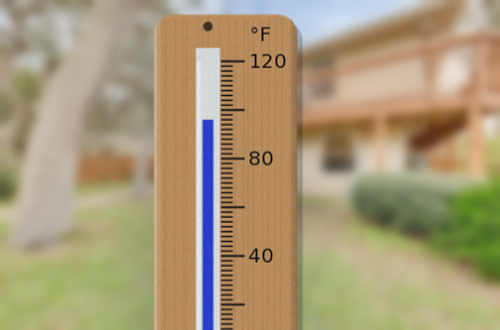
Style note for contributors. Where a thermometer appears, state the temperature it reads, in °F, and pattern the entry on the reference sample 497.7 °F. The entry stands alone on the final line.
96 °F
